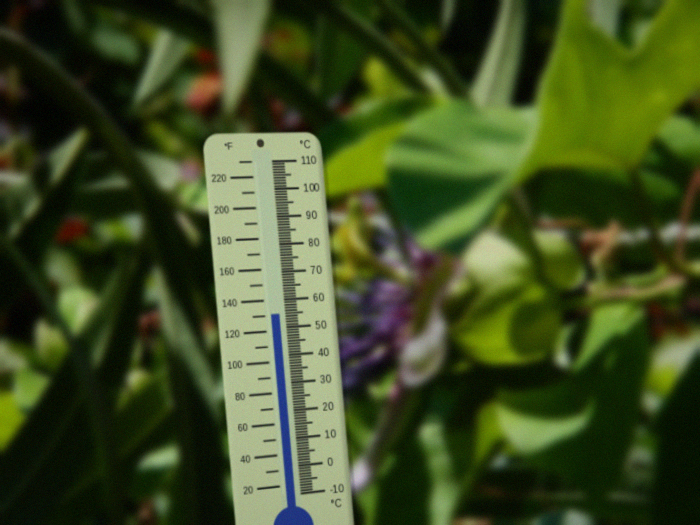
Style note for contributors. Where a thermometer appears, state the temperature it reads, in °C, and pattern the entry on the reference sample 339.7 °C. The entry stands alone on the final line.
55 °C
